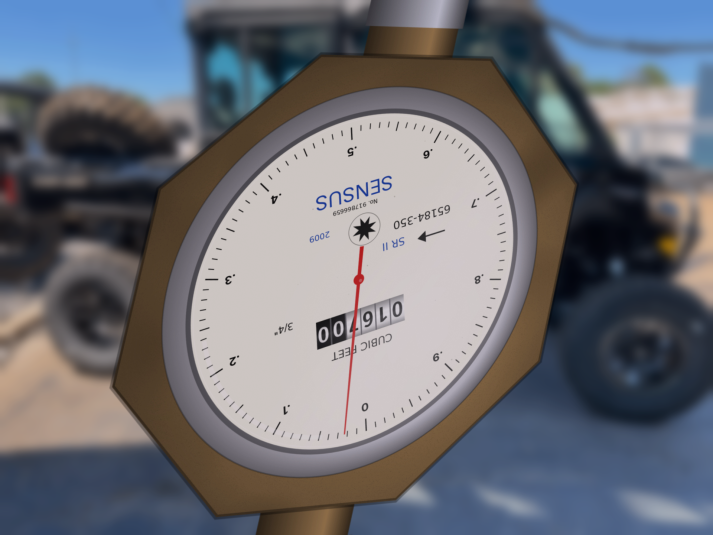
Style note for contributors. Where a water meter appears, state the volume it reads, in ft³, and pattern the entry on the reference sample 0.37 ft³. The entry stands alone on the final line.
16700.02 ft³
